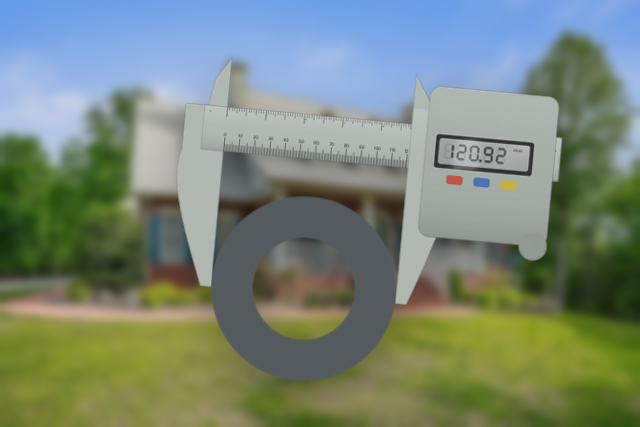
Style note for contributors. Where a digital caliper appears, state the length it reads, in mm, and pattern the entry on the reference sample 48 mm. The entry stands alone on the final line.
120.92 mm
